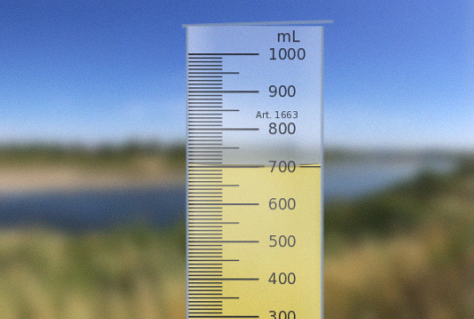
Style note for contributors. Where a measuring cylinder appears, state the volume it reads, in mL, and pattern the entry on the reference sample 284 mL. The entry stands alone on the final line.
700 mL
